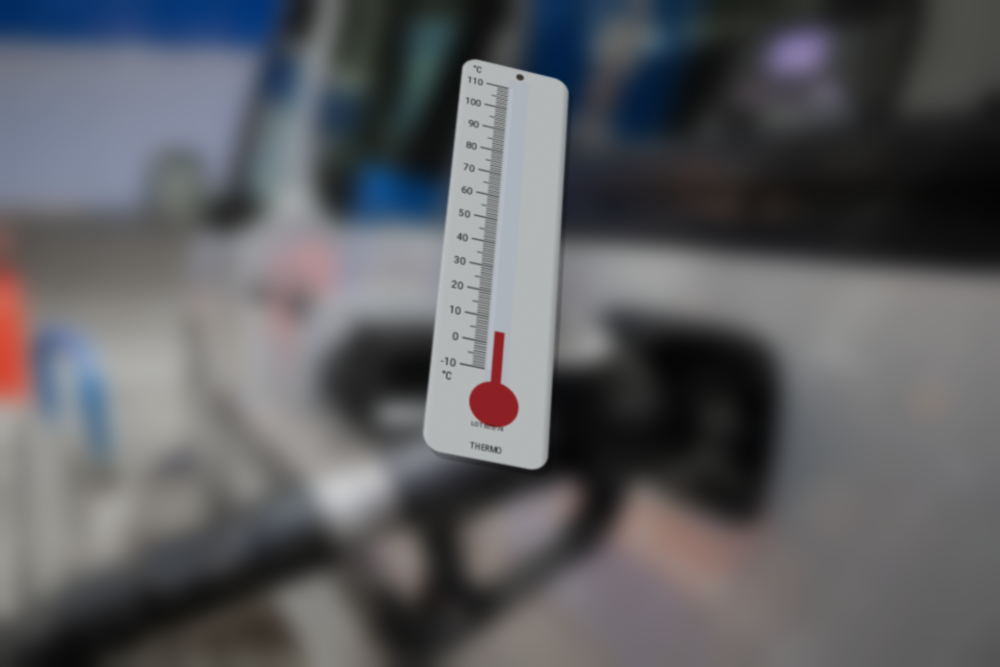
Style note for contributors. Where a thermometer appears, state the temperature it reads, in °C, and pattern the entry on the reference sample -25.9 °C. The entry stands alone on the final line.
5 °C
